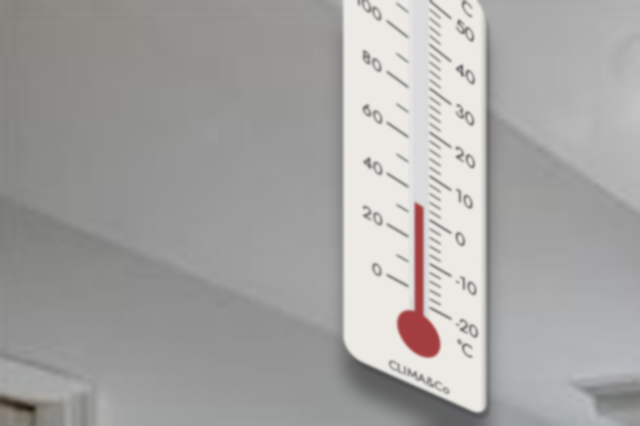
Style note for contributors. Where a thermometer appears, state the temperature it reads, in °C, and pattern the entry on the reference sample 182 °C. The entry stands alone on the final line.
2 °C
